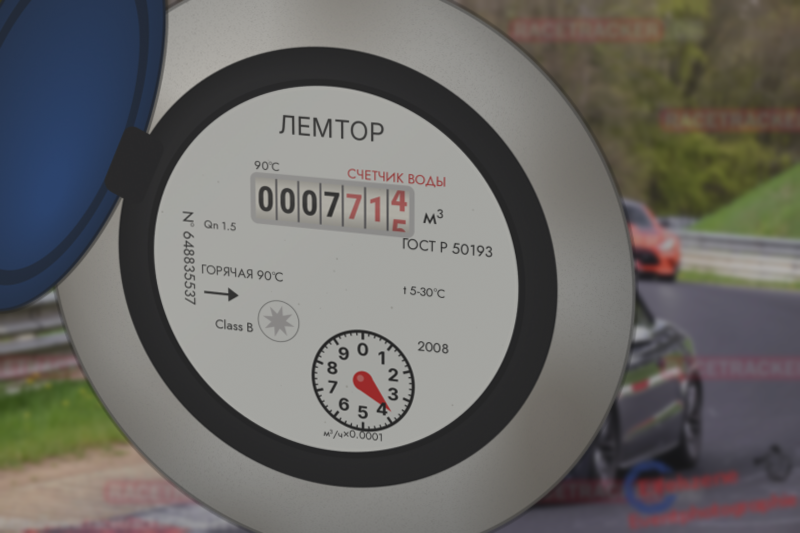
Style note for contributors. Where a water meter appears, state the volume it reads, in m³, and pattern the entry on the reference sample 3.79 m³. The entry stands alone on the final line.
7.7143 m³
